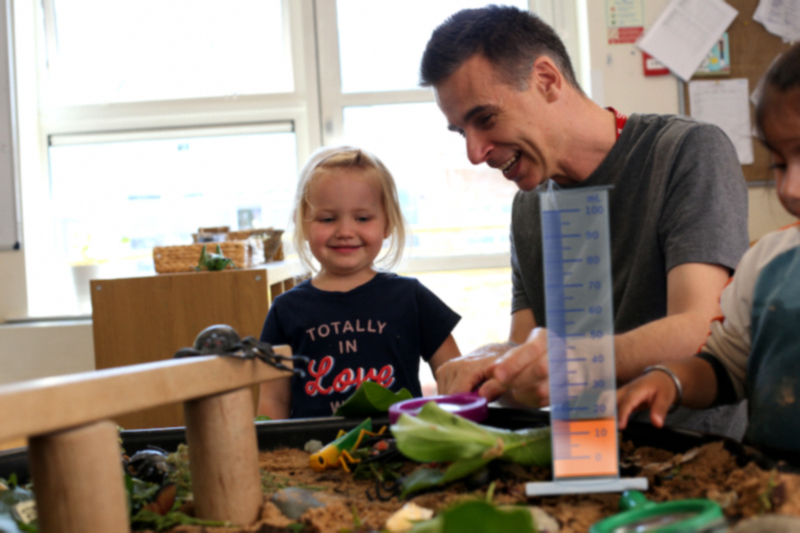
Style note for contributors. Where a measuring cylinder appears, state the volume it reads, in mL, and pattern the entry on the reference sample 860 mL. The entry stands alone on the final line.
15 mL
